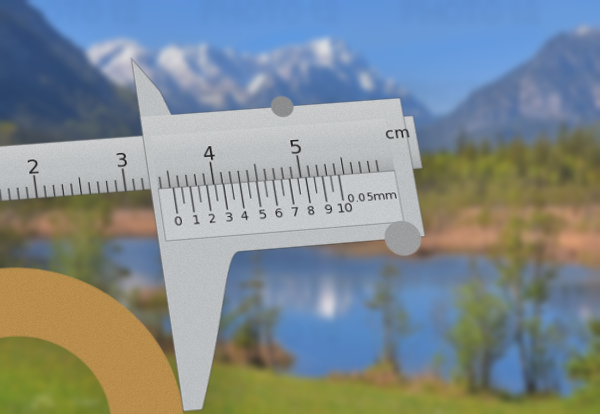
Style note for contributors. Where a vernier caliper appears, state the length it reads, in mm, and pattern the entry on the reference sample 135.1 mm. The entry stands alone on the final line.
35.4 mm
